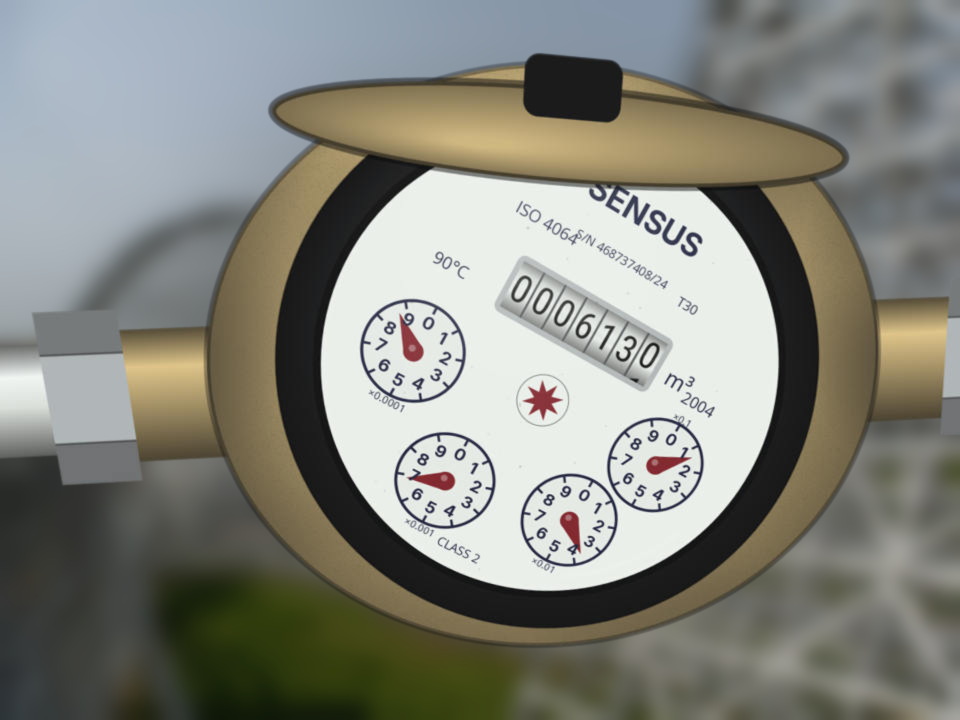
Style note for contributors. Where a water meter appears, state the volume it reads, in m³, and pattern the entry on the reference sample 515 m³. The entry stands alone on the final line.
6130.1368 m³
